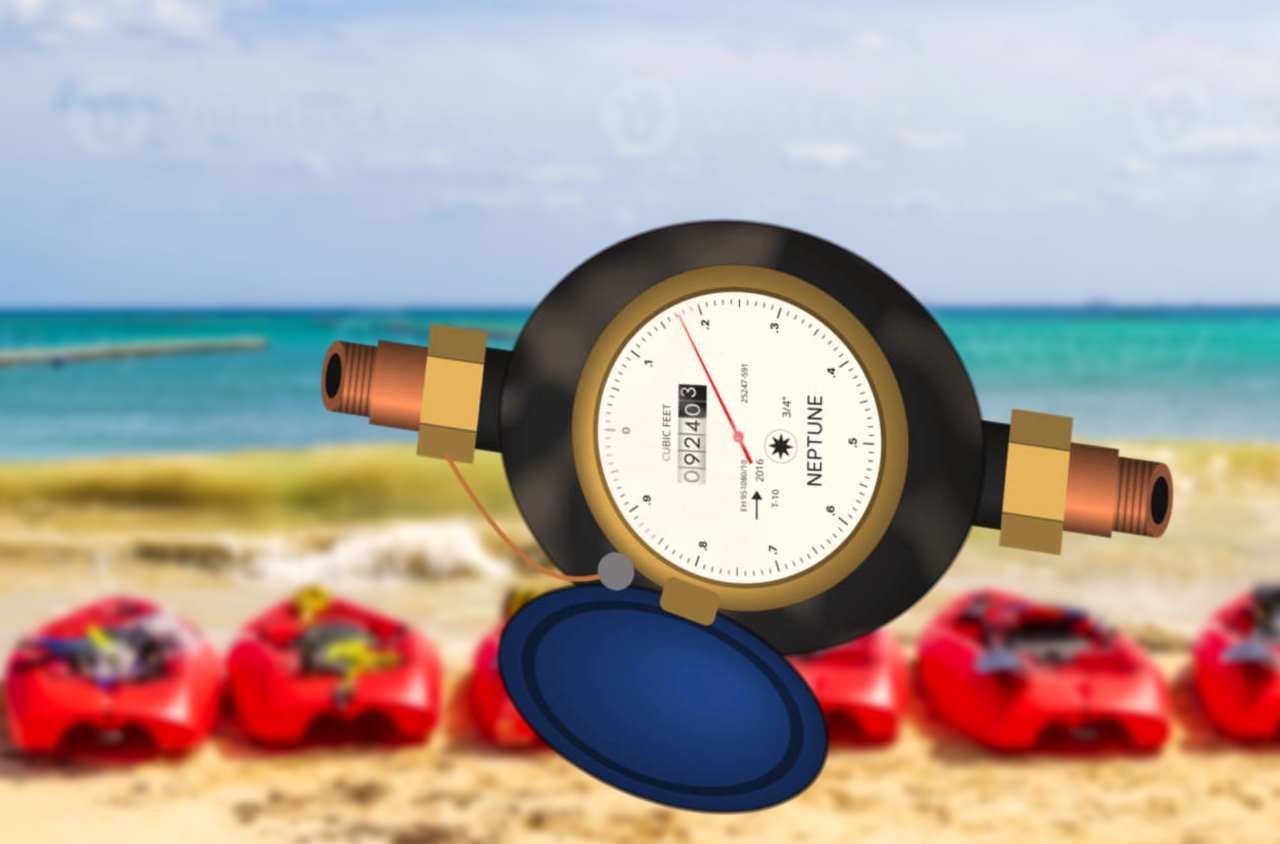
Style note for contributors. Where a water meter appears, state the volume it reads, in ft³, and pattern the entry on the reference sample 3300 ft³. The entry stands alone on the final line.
92403.17 ft³
